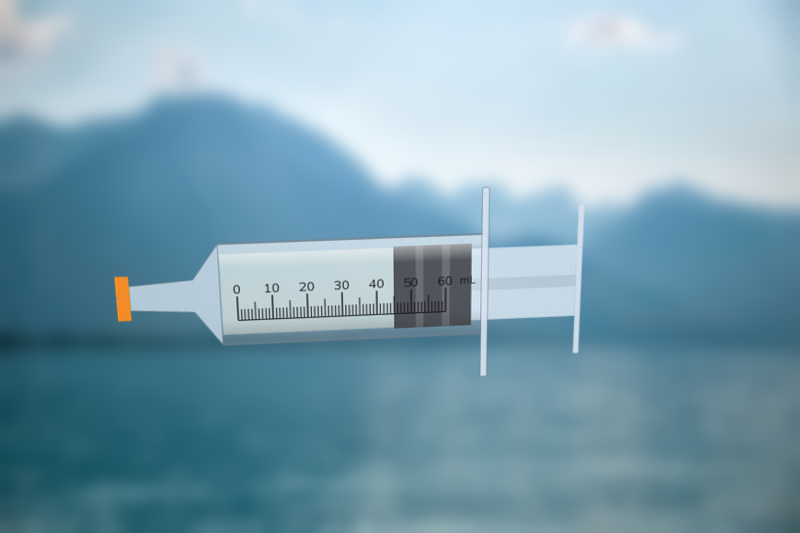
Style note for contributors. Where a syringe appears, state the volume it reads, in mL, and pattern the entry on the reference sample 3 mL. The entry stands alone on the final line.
45 mL
